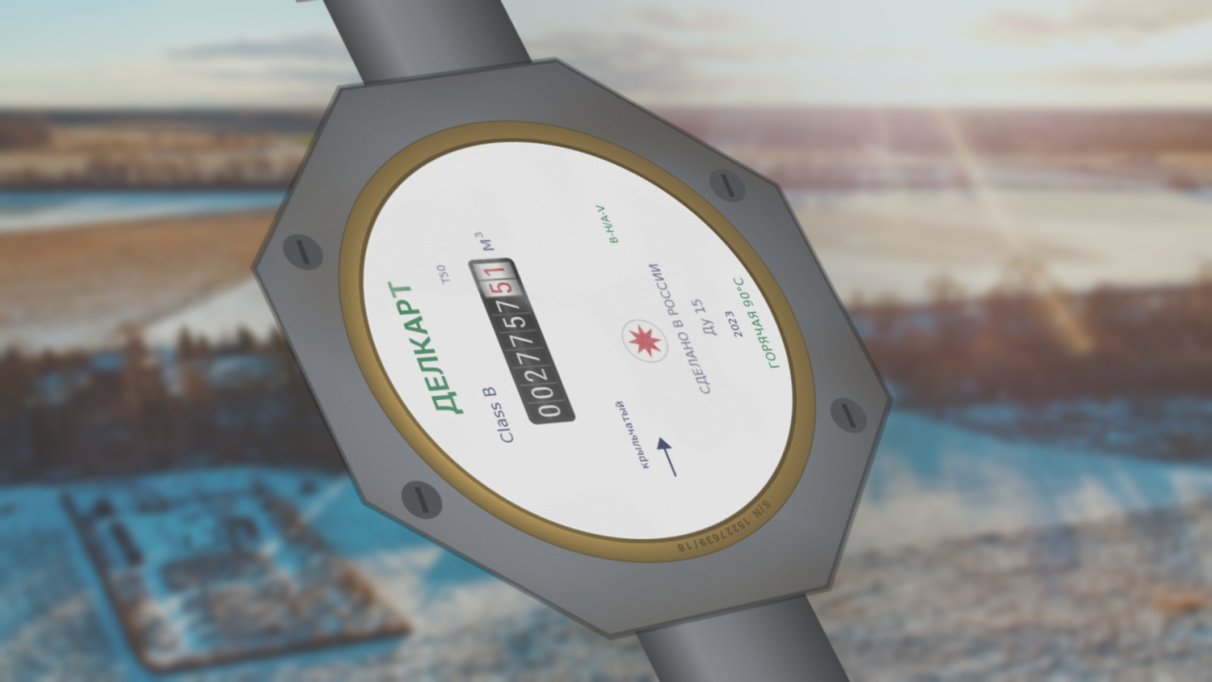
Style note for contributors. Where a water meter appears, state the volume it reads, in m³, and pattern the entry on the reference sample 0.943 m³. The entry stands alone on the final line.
27757.51 m³
